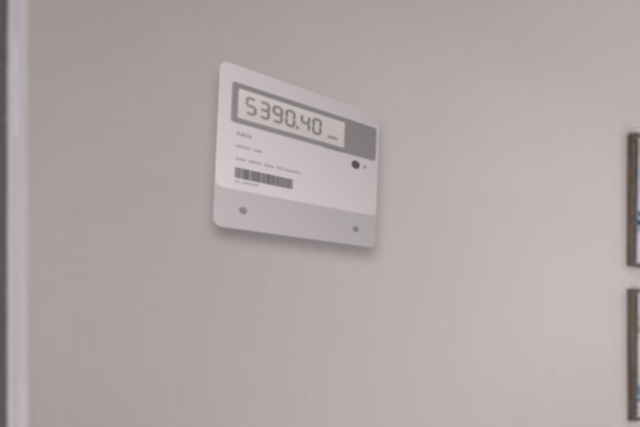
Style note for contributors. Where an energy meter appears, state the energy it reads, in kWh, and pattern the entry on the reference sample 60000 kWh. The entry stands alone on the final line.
5390.40 kWh
